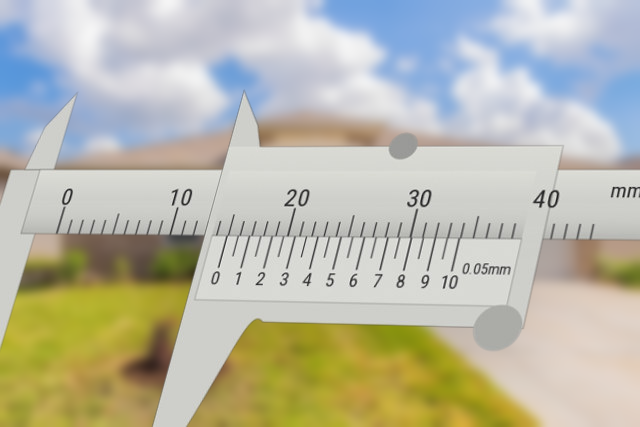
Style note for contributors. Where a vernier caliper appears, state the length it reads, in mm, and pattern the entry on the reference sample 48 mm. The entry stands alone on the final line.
14.9 mm
